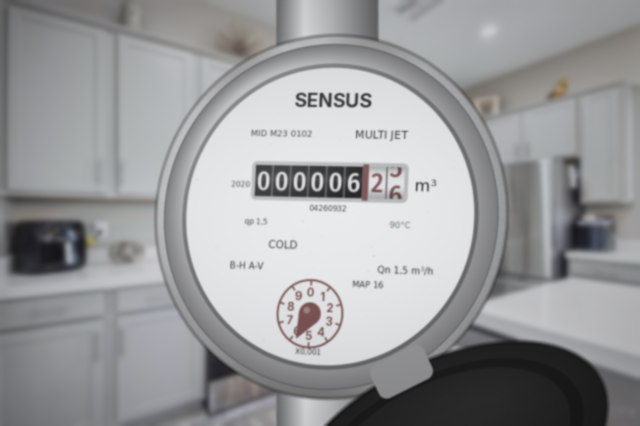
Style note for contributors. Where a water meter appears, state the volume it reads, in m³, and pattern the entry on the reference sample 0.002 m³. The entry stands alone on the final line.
6.255 m³
